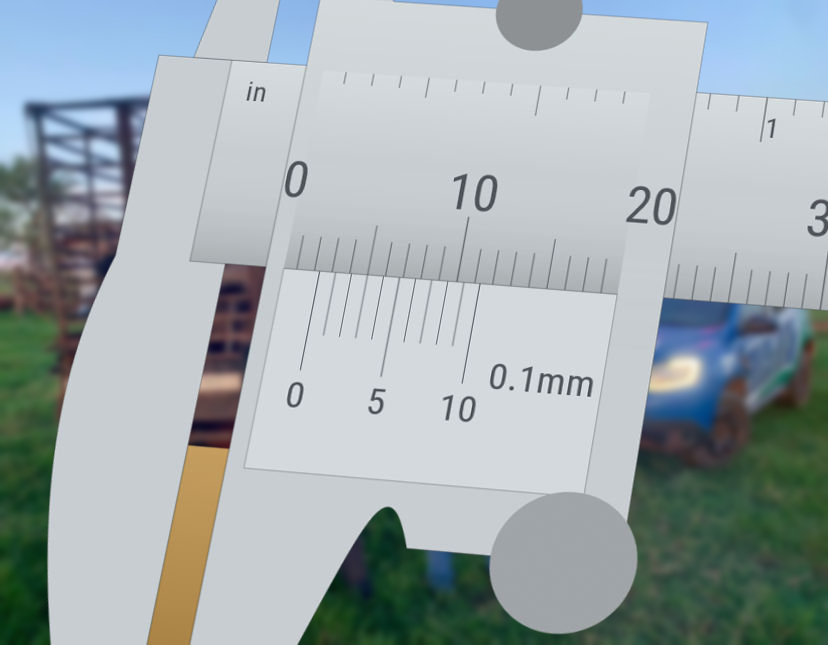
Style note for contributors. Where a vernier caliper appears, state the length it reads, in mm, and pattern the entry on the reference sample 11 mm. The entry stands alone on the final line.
2.3 mm
